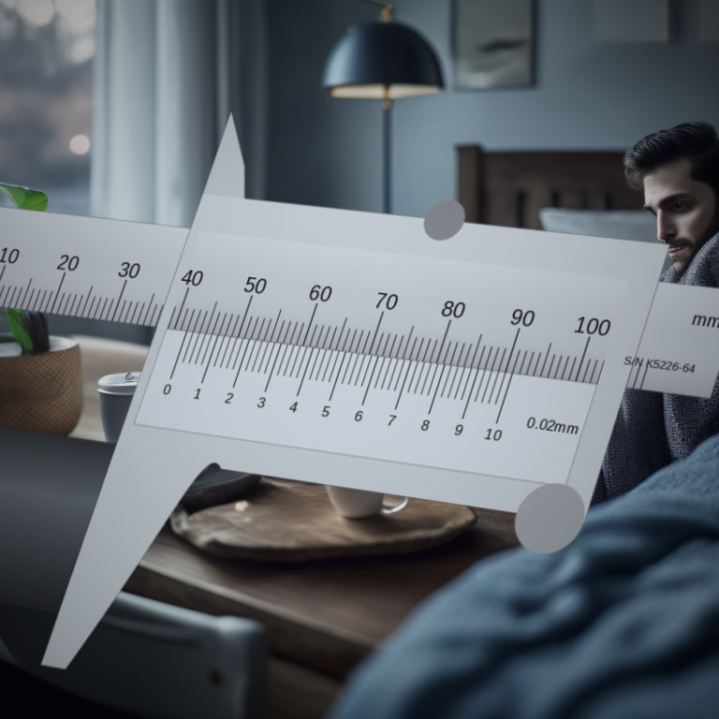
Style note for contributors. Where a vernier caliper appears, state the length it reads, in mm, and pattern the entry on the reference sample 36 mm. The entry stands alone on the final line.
42.0 mm
